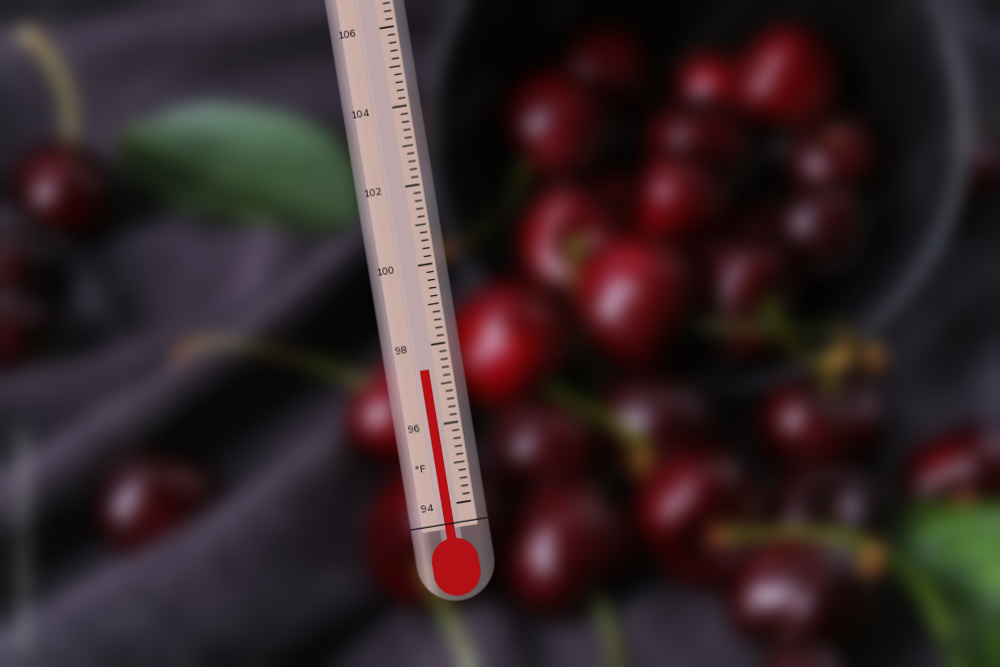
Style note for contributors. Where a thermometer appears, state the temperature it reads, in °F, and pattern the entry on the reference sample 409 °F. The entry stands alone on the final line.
97.4 °F
